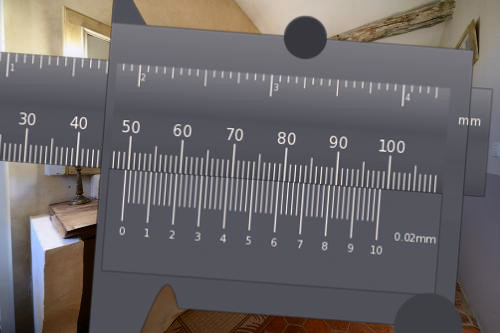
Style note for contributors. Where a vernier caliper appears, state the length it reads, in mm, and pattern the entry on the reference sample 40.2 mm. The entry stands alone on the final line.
49.5 mm
